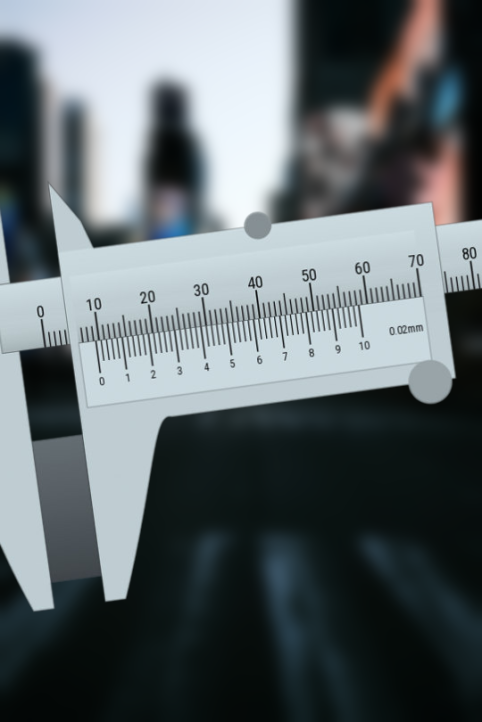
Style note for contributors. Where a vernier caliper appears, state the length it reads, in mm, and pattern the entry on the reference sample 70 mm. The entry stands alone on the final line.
9.4 mm
